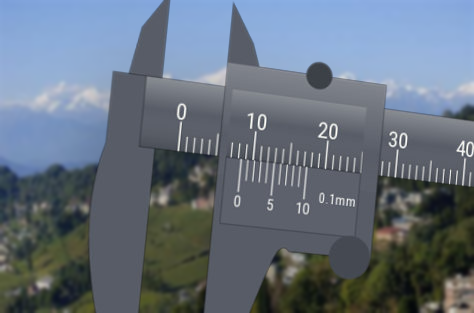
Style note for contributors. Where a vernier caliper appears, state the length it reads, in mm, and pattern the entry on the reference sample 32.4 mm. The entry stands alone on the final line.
8.4 mm
